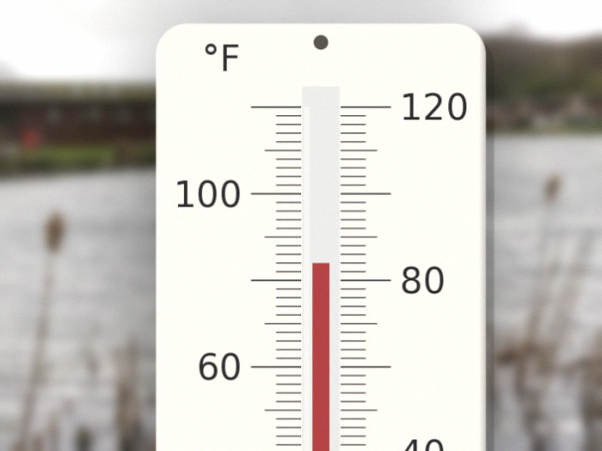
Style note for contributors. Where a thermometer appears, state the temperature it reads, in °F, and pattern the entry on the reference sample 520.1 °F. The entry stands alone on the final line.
84 °F
